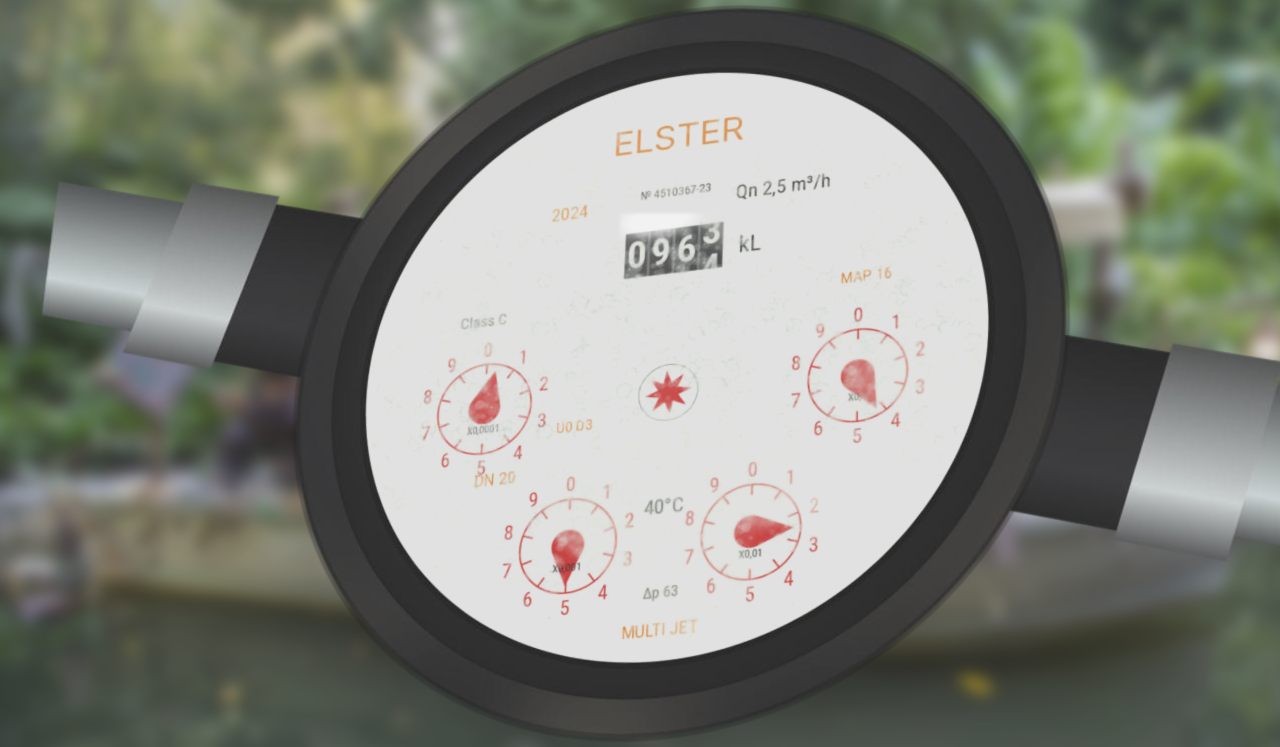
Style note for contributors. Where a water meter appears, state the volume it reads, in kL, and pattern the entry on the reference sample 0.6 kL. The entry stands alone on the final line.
963.4250 kL
